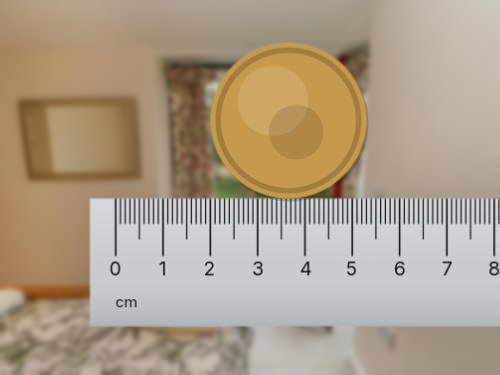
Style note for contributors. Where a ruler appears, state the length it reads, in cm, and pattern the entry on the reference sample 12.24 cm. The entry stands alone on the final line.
3.3 cm
